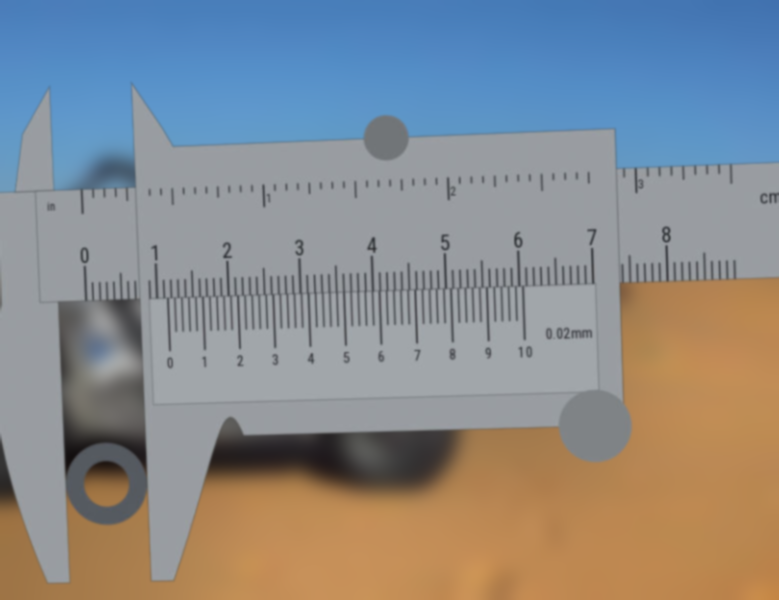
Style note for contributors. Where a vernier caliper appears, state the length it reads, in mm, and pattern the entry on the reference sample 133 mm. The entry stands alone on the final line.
11.5 mm
